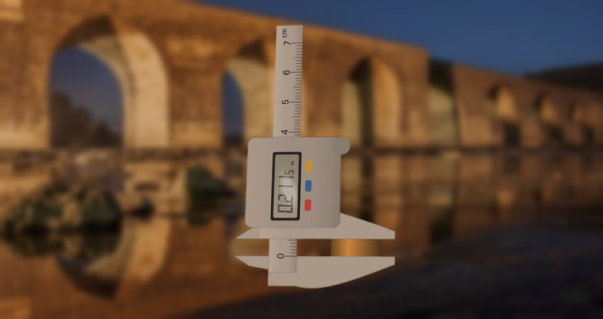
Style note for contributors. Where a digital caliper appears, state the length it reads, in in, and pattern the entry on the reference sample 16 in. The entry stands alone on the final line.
0.2115 in
